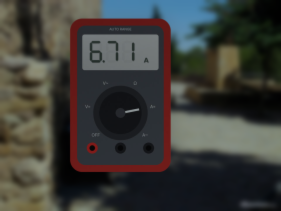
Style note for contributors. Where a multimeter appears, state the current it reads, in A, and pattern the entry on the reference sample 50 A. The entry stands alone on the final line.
6.71 A
